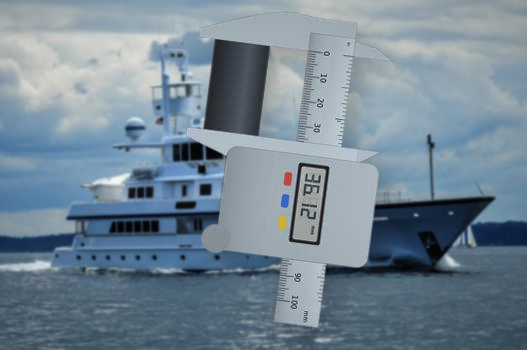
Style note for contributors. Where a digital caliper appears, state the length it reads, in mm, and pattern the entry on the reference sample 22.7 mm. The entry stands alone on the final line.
36.12 mm
